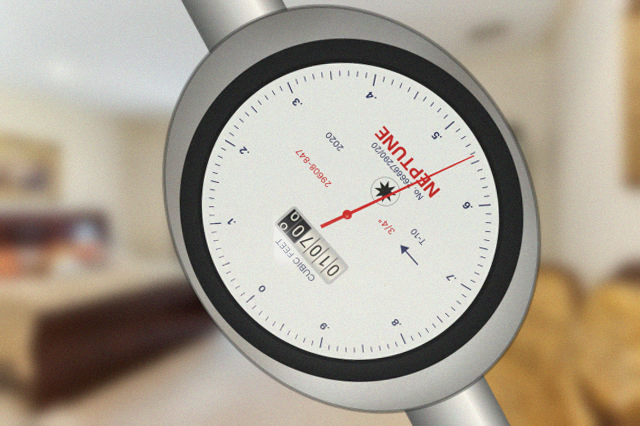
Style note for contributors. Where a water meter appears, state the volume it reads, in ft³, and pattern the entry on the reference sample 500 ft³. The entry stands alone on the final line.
10708.54 ft³
